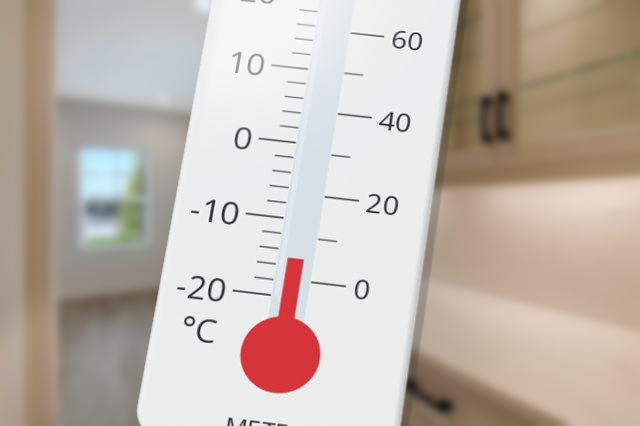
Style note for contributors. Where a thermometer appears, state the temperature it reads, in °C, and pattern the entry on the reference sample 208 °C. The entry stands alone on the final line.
-15 °C
